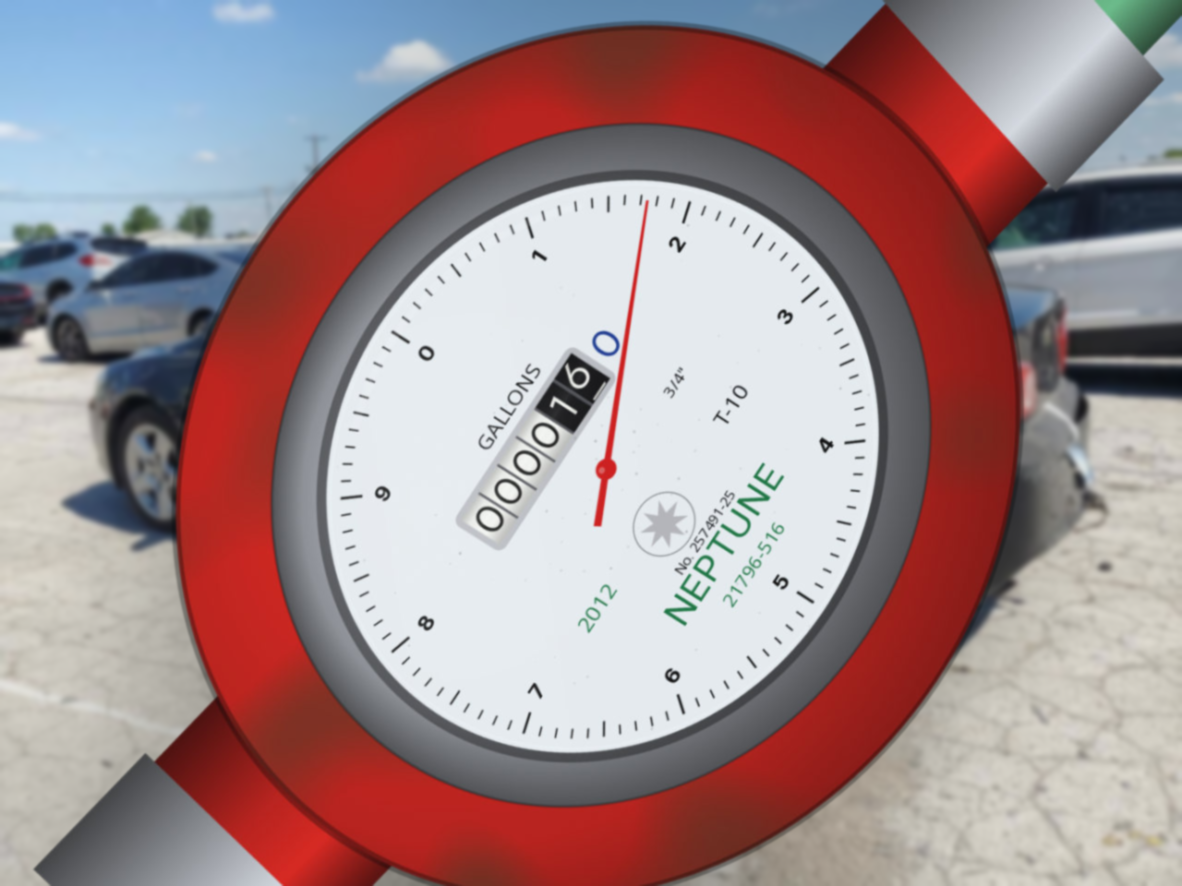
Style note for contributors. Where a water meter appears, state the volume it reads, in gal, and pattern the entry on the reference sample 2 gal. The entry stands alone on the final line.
161.7 gal
